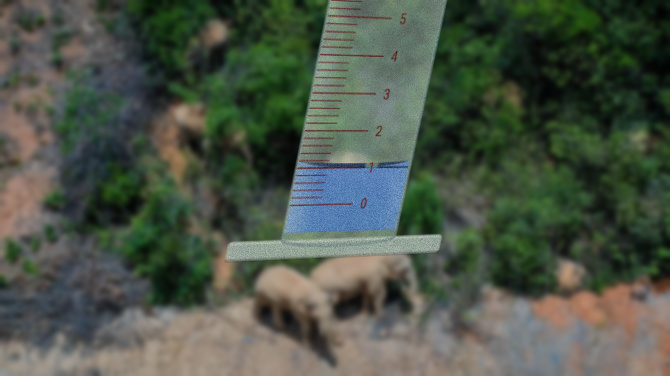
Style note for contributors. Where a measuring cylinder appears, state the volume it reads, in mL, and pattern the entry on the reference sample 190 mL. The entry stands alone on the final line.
1 mL
